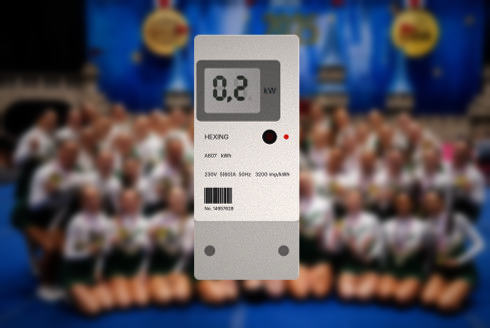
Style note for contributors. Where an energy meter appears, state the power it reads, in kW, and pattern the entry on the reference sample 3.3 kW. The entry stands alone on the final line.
0.2 kW
